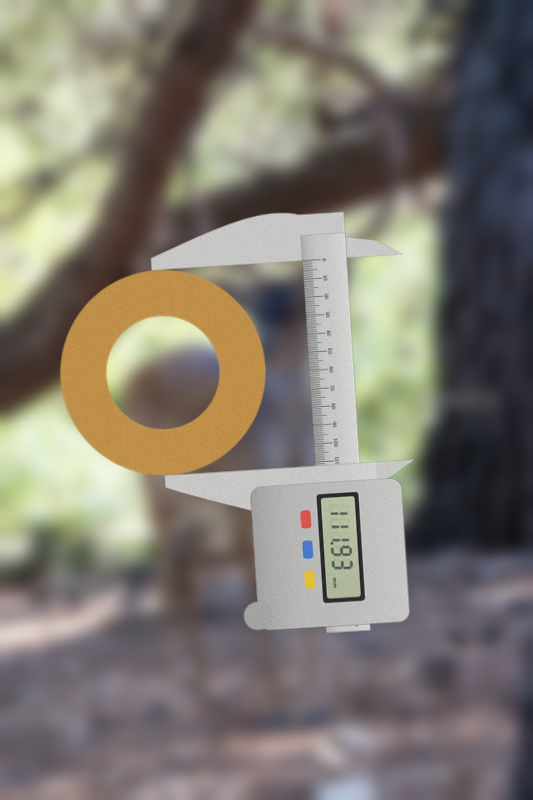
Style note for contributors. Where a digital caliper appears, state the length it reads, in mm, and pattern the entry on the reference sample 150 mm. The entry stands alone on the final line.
111.93 mm
